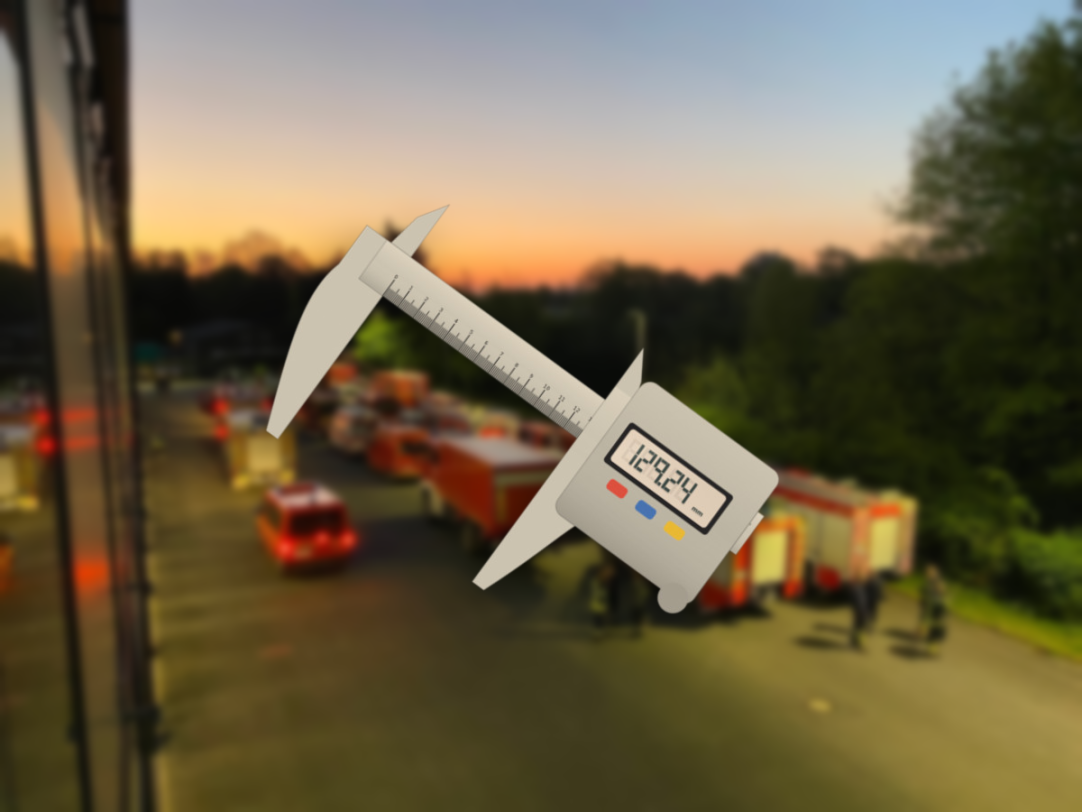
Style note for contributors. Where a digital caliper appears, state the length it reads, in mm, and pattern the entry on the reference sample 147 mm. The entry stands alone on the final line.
129.24 mm
